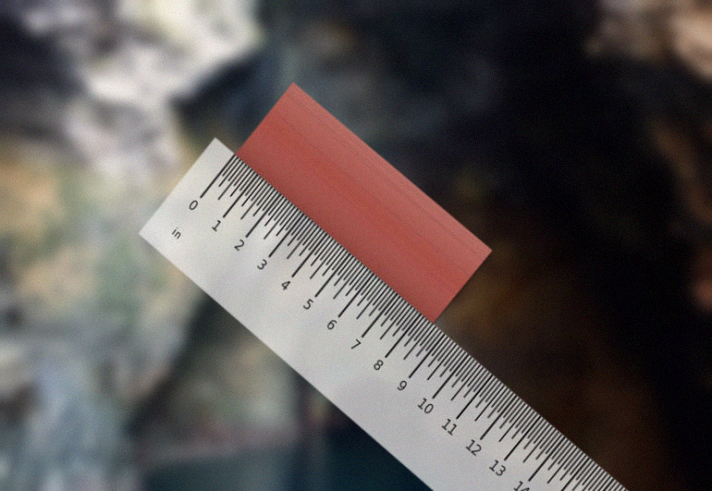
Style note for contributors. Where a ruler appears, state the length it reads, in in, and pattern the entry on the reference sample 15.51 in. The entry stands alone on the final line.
8.5 in
